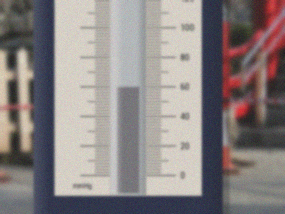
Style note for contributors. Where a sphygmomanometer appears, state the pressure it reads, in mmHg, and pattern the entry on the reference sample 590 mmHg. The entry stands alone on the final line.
60 mmHg
